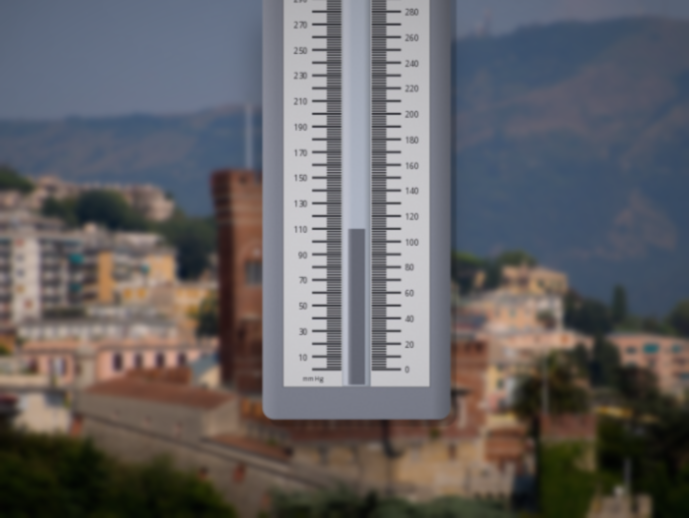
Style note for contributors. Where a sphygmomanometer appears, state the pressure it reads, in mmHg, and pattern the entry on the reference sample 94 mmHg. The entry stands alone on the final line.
110 mmHg
